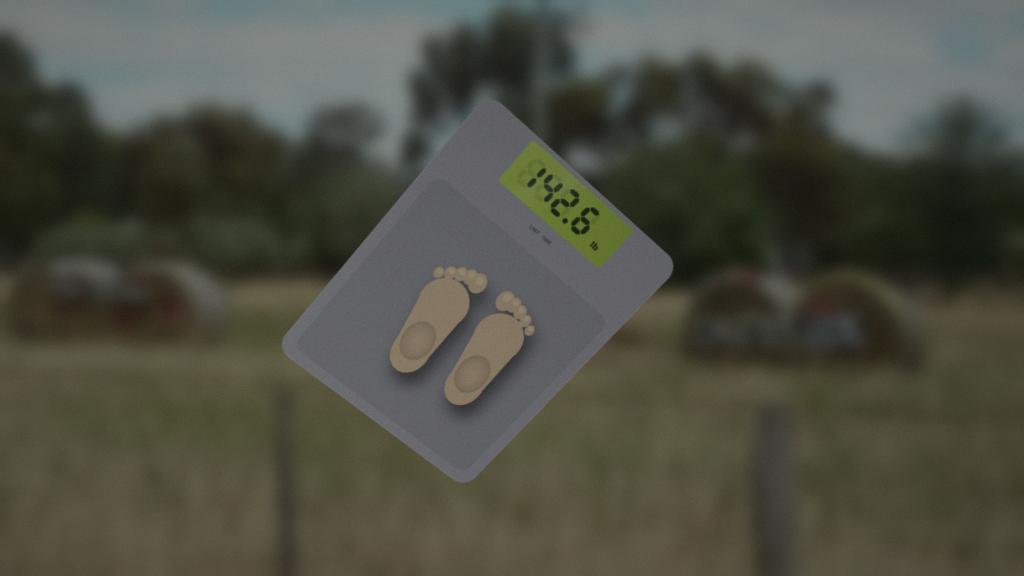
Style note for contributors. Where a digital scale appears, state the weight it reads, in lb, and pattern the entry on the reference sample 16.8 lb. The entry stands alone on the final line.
142.6 lb
